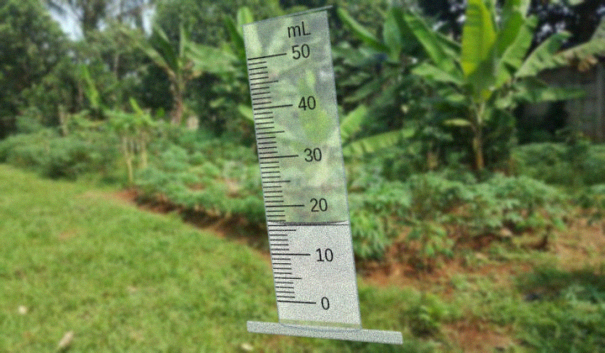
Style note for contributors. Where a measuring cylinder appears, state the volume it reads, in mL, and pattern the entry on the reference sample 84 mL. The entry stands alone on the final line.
16 mL
